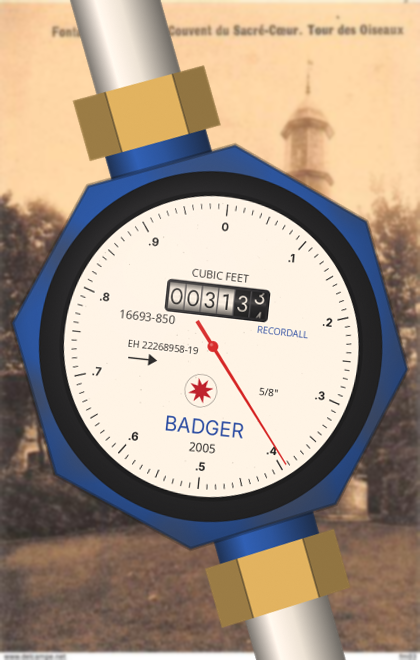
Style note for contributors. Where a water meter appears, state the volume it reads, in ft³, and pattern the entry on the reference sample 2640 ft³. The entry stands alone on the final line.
3133.39 ft³
